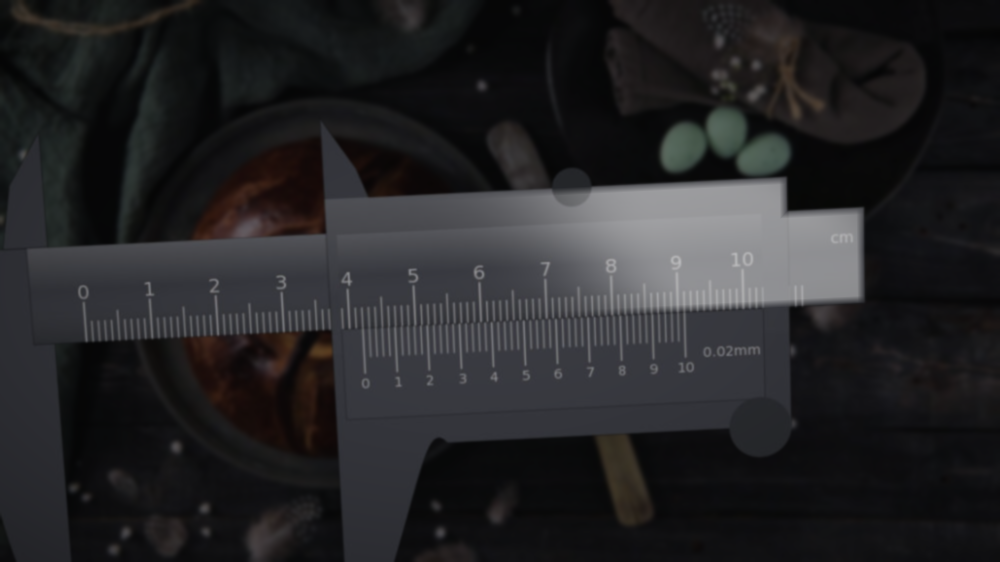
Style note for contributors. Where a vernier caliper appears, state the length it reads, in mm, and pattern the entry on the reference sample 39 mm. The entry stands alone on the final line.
42.0 mm
